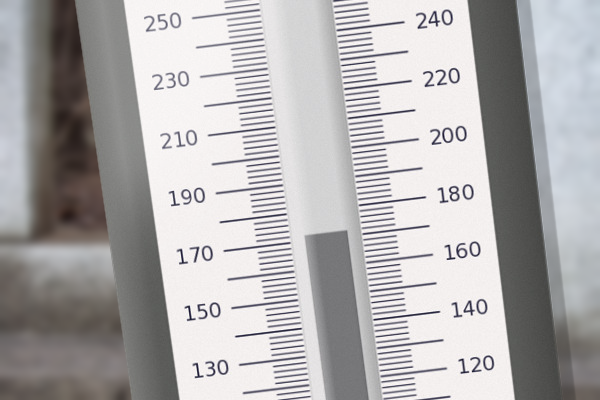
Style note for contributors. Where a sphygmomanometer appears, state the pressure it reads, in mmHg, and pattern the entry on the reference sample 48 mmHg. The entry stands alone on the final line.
172 mmHg
